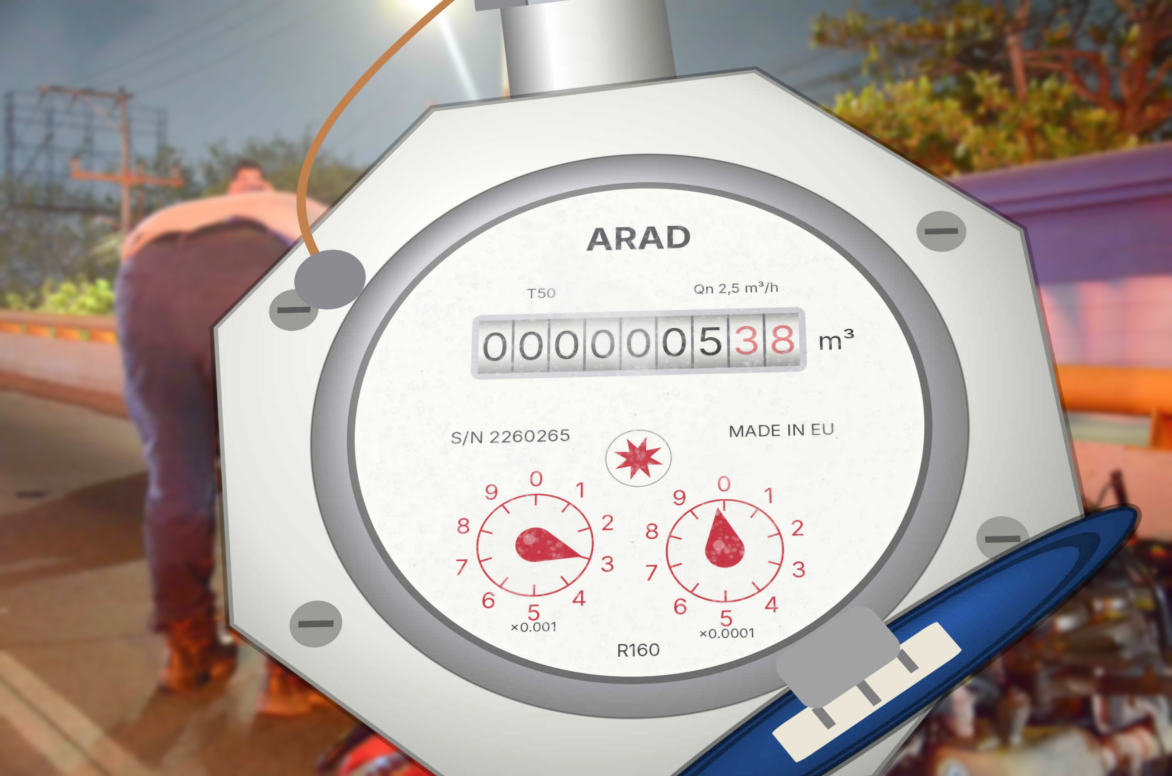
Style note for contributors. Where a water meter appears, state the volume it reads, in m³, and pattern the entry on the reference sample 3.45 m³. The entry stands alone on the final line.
5.3829 m³
